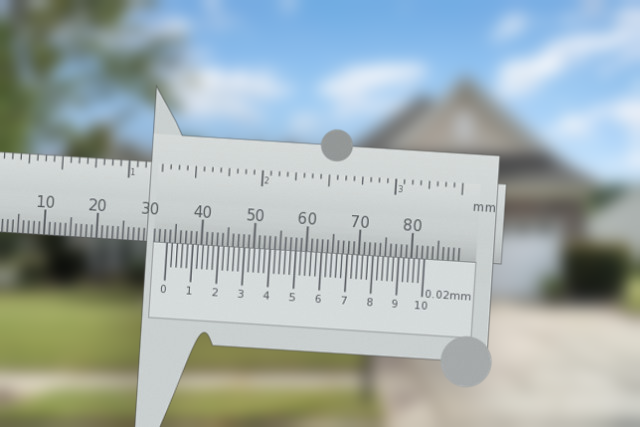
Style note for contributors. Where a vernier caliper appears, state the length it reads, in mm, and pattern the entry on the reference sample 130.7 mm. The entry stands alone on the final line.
33.5 mm
